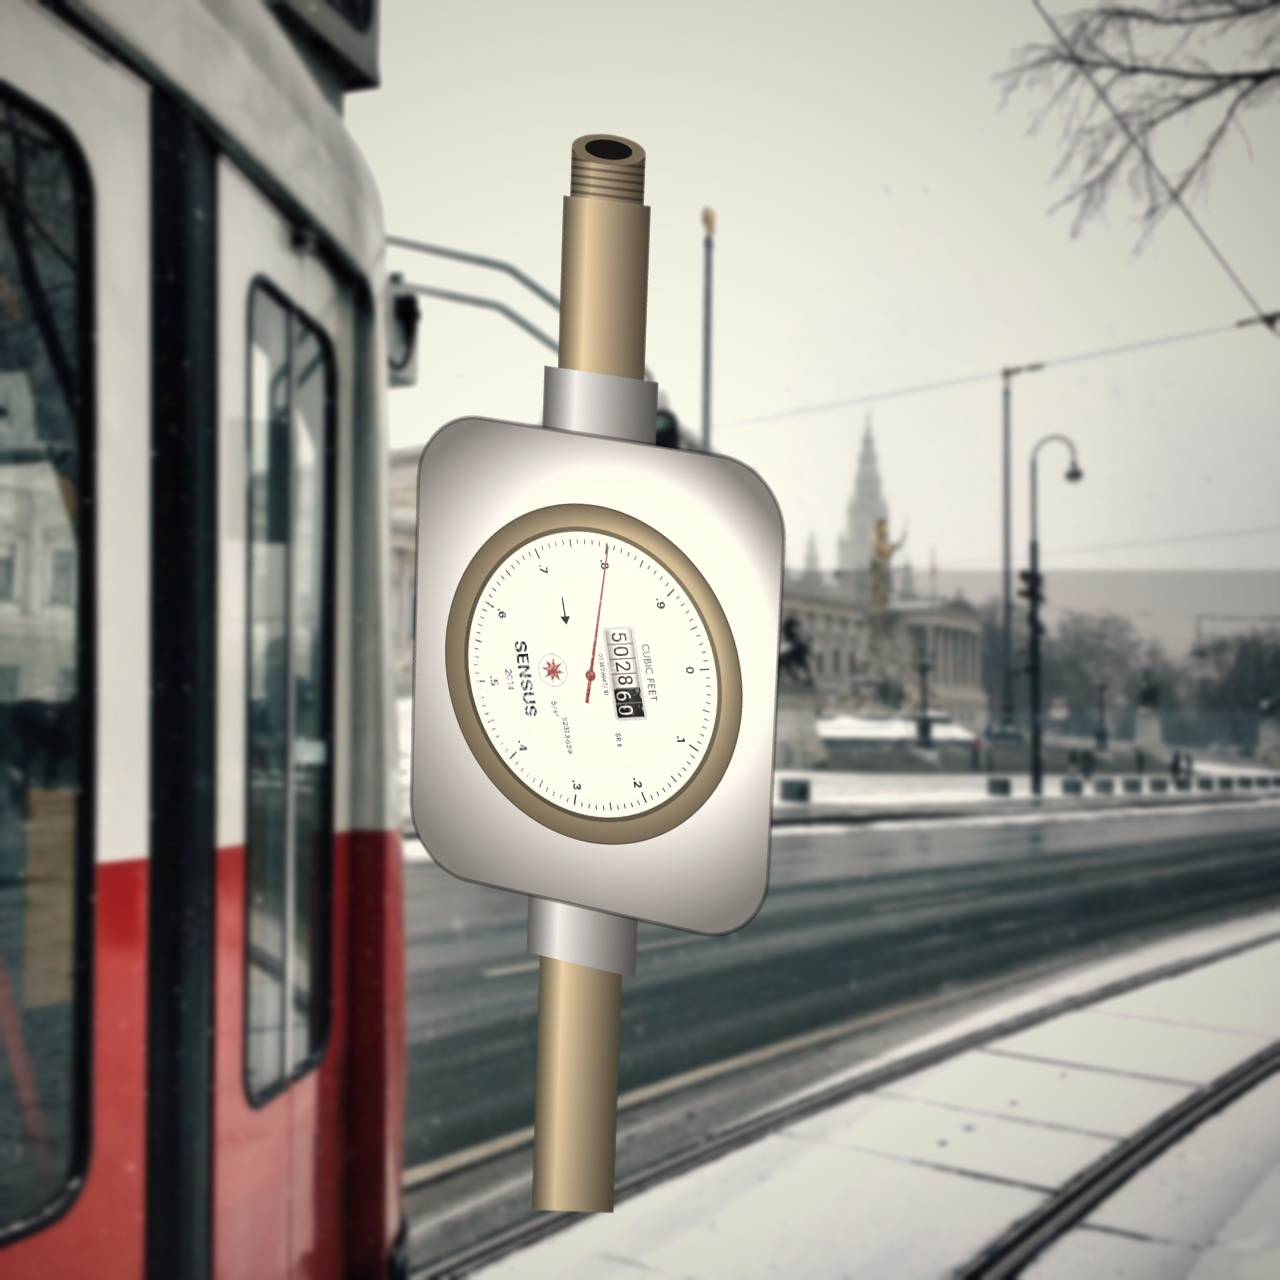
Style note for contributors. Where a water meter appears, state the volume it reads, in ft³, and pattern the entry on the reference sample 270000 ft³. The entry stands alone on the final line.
502859.80 ft³
